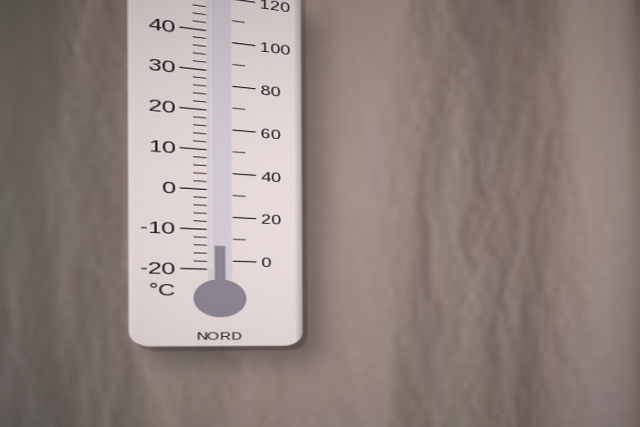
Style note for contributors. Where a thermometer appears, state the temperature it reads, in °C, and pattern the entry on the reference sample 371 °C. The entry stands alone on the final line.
-14 °C
